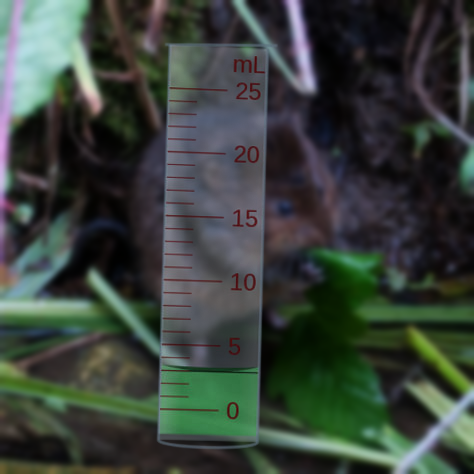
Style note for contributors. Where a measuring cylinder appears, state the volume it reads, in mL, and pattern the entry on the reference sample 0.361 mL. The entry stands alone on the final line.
3 mL
